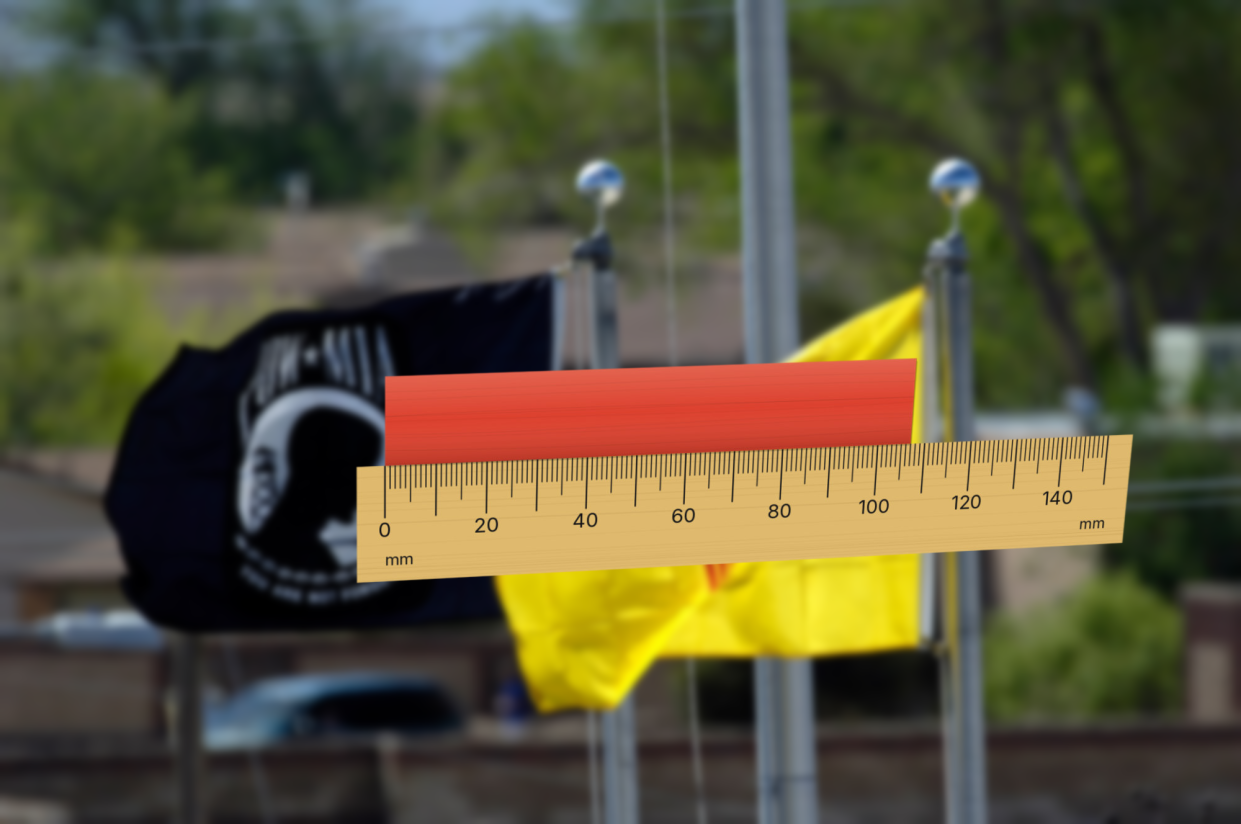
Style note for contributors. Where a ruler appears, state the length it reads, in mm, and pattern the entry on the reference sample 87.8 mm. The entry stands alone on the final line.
107 mm
